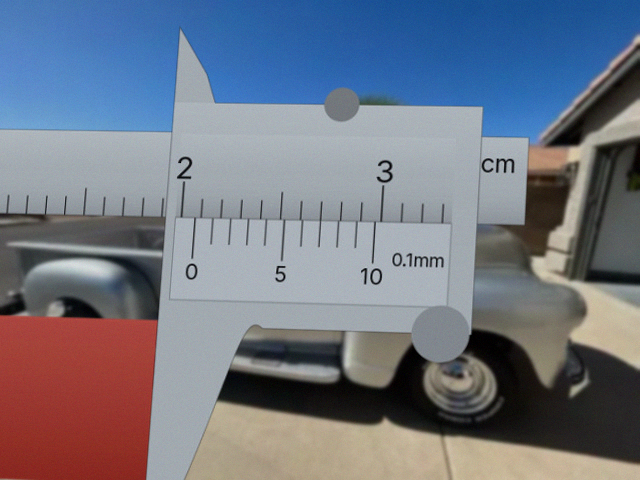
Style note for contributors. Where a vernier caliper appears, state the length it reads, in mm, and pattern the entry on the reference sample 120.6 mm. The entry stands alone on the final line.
20.7 mm
